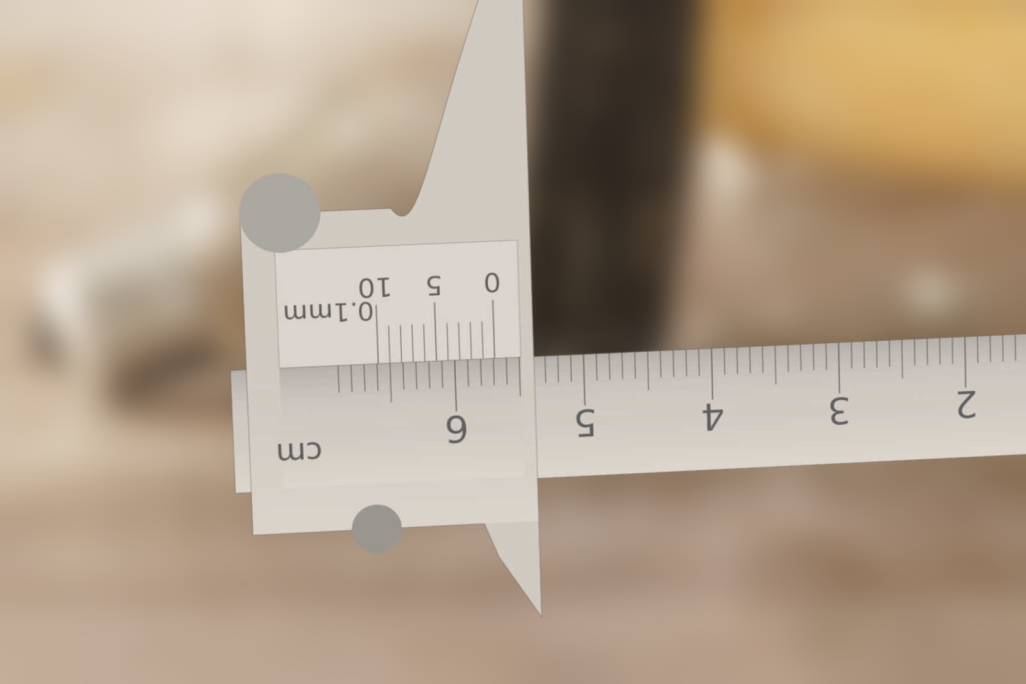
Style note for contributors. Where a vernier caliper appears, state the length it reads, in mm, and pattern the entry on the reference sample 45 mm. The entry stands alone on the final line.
56.9 mm
